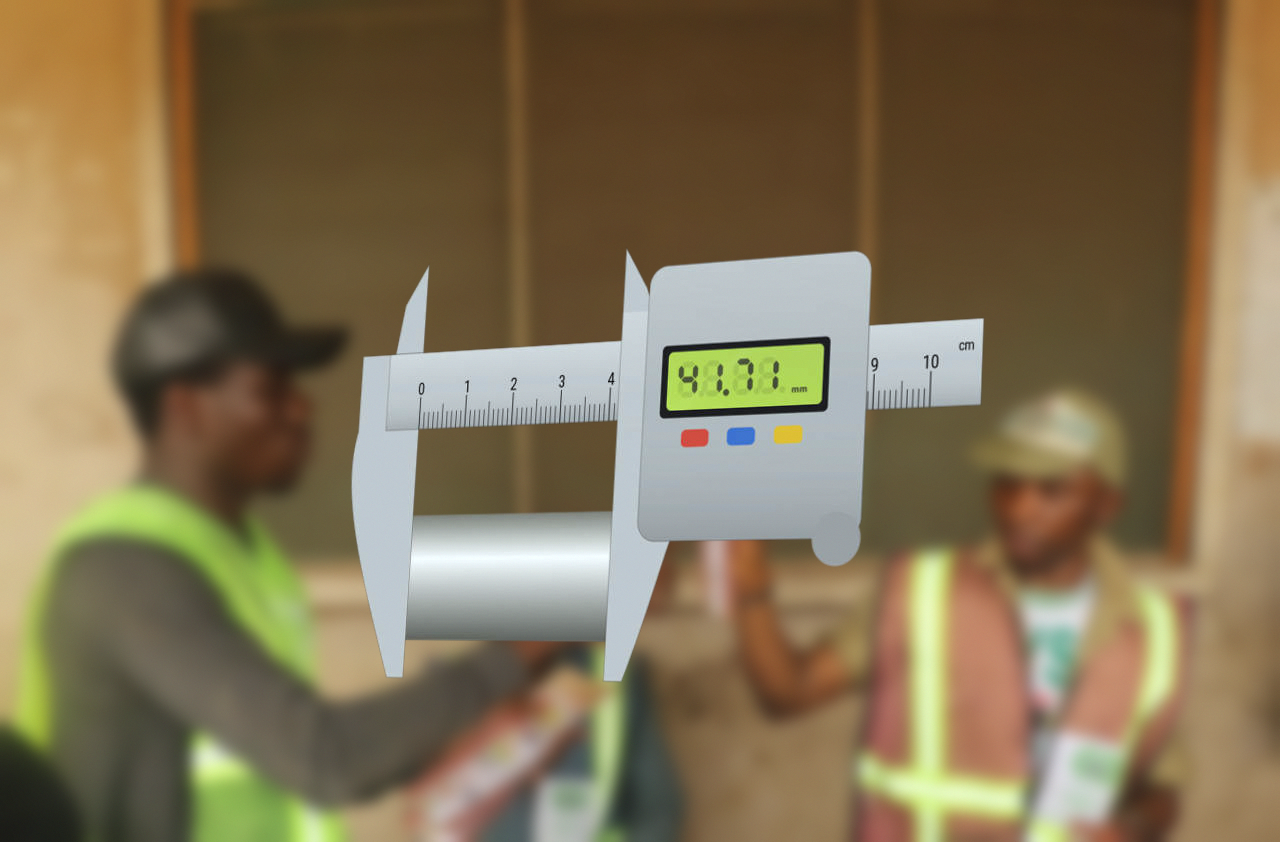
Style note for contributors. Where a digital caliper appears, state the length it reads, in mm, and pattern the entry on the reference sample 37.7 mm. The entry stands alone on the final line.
41.71 mm
